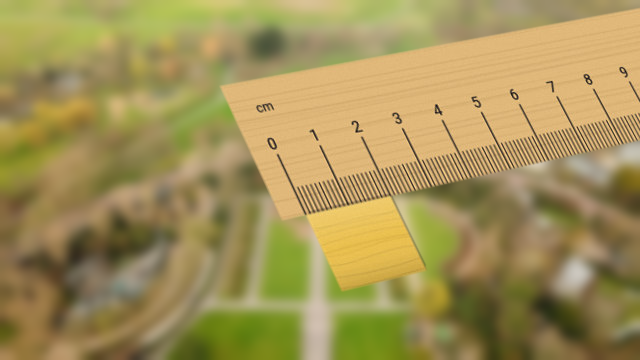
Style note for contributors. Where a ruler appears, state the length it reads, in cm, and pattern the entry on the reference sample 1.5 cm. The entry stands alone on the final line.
2 cm
